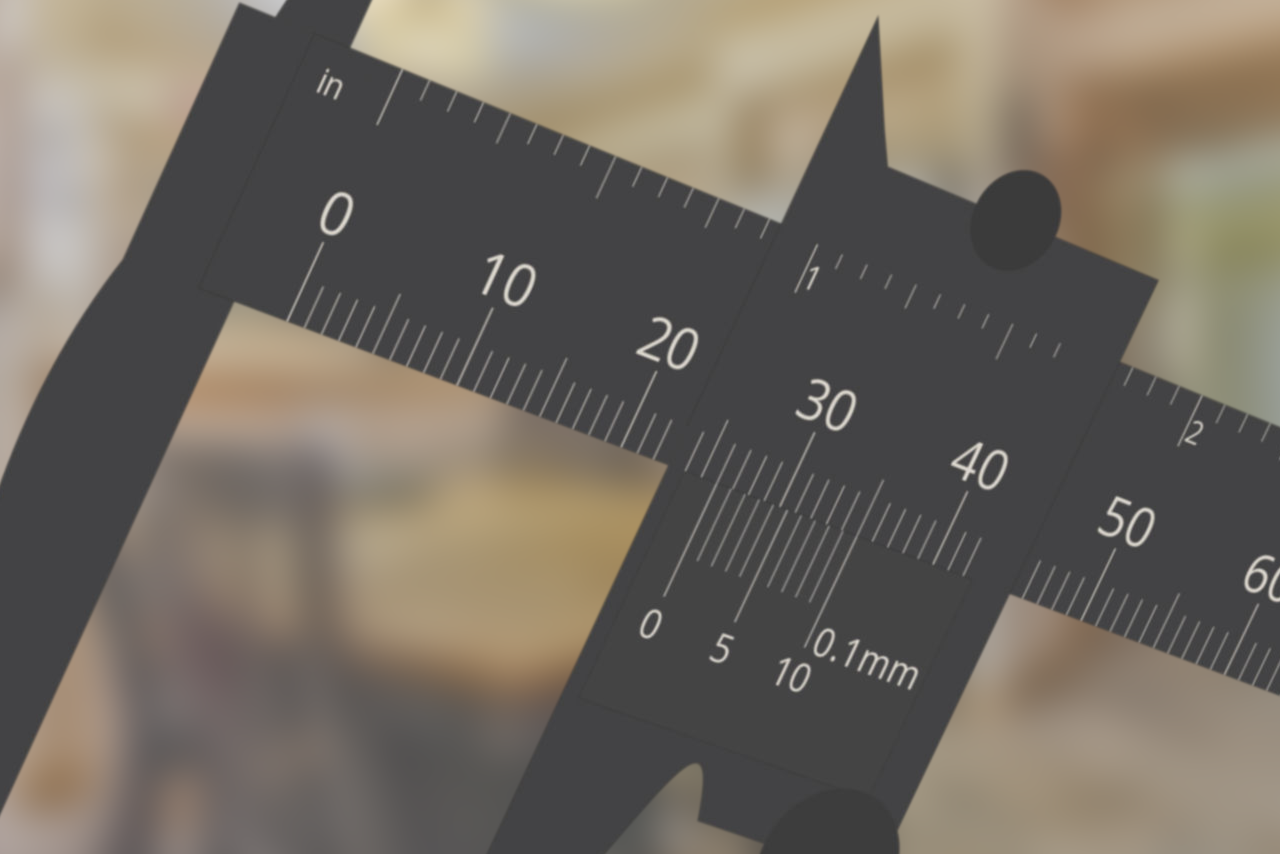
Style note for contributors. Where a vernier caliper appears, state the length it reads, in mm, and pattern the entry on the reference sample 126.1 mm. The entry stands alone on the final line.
26.0 mm
